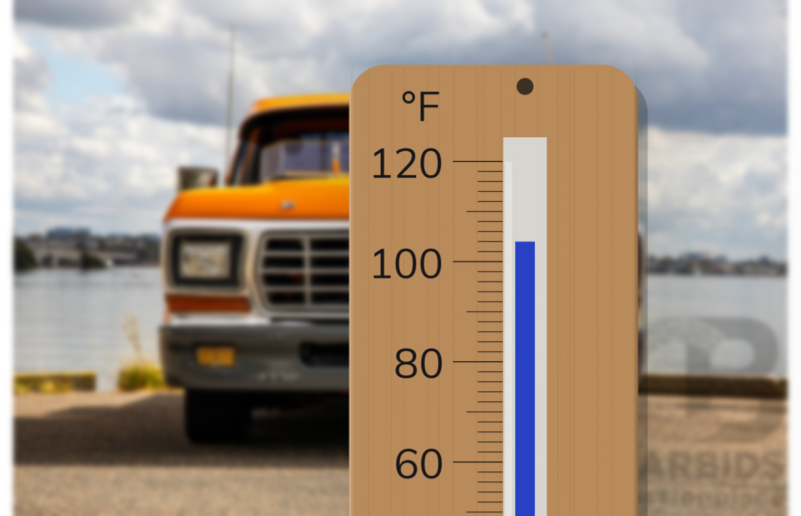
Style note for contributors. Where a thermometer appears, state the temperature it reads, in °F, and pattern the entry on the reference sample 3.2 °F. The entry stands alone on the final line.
104 °F
